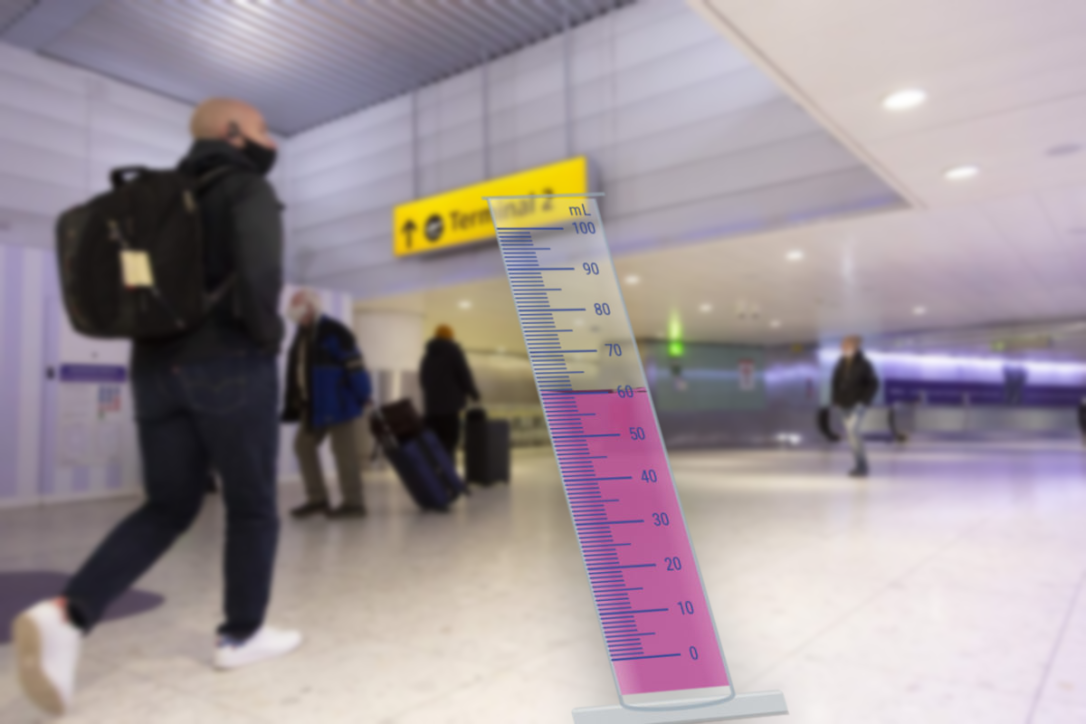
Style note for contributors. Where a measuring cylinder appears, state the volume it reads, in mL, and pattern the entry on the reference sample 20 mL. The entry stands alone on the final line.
60 mL
